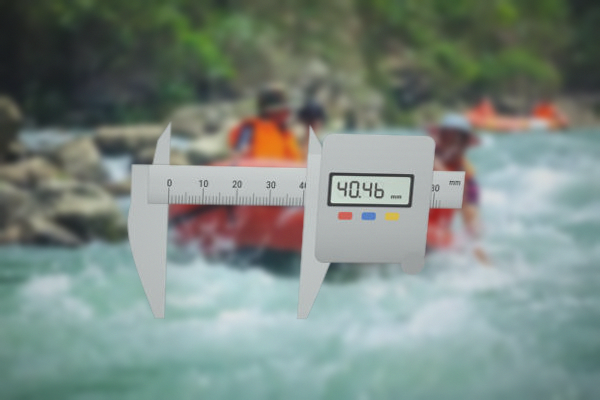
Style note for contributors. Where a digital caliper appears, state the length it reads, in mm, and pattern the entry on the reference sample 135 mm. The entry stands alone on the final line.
40.46 mm
